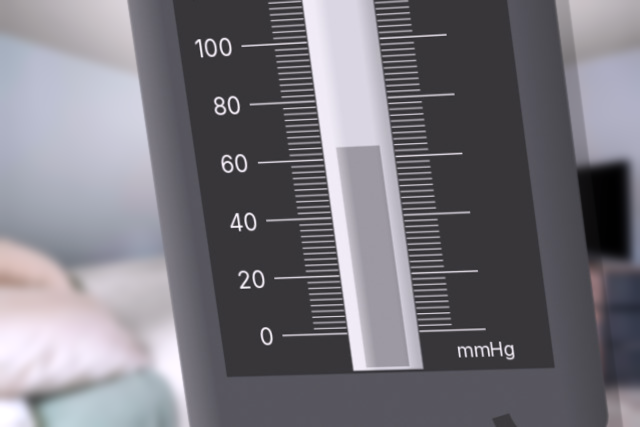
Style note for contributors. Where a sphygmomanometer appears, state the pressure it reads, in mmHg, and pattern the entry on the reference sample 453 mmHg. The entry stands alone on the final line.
64 mmHg
